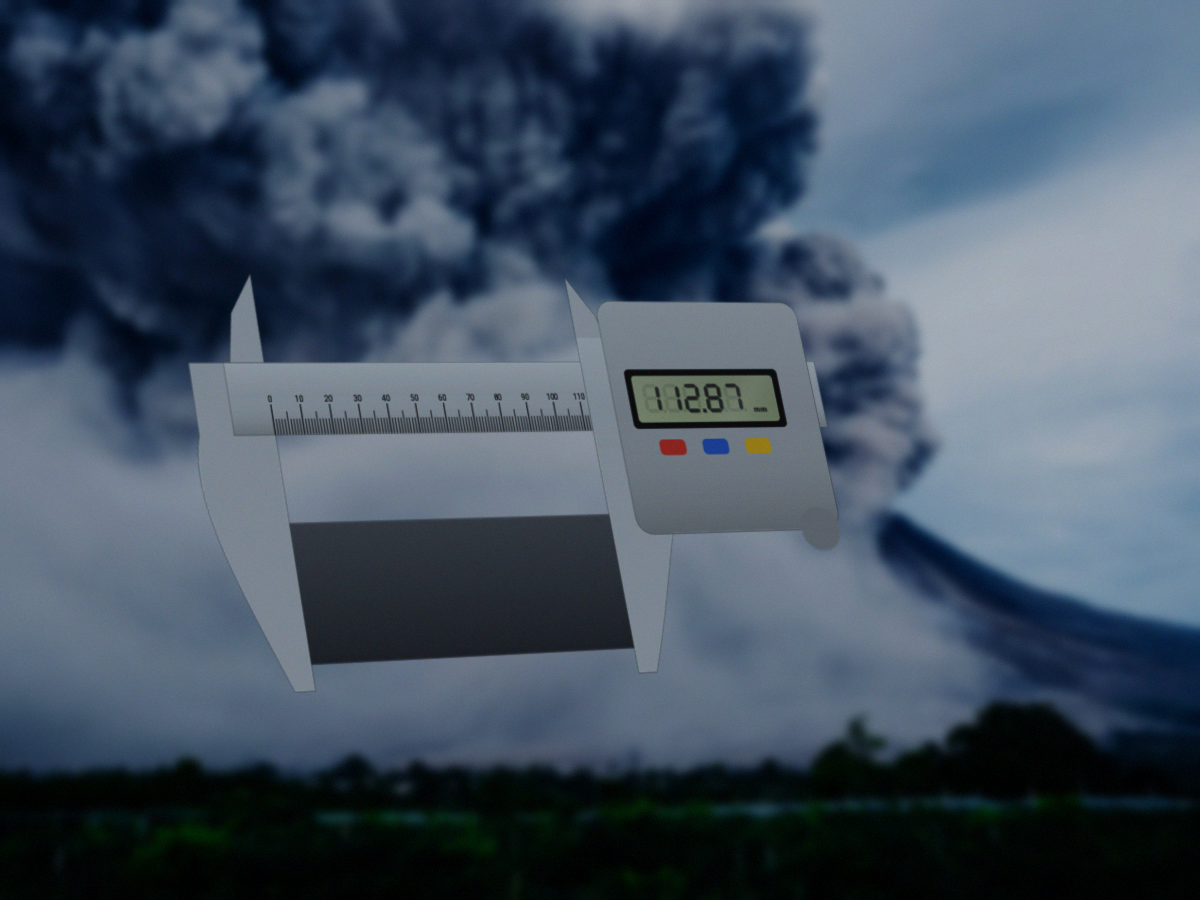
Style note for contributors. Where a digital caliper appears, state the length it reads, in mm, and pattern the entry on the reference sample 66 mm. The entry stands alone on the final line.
112.87 mm
